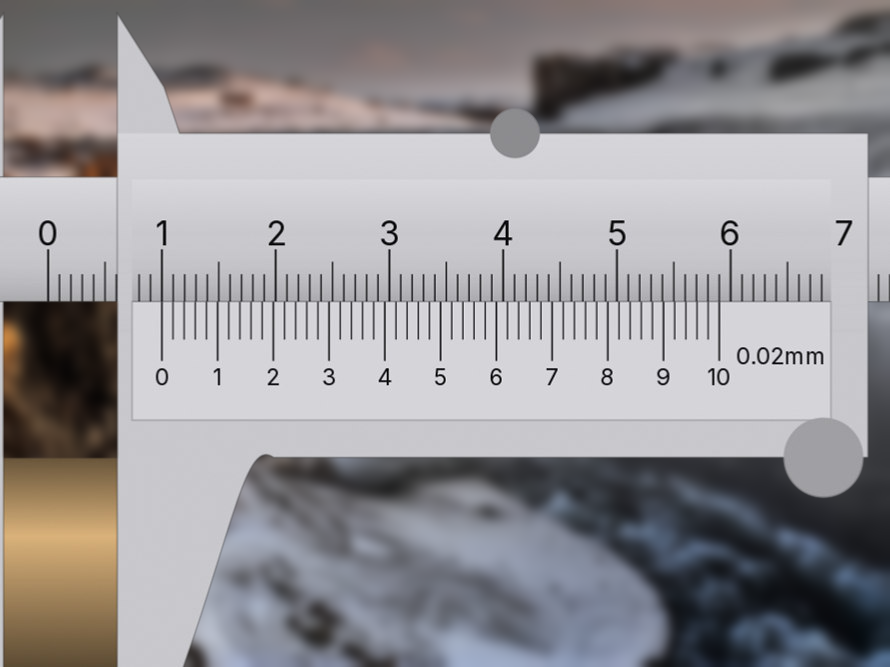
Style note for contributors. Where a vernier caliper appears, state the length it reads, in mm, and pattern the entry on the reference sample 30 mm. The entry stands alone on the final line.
10.0 mm
